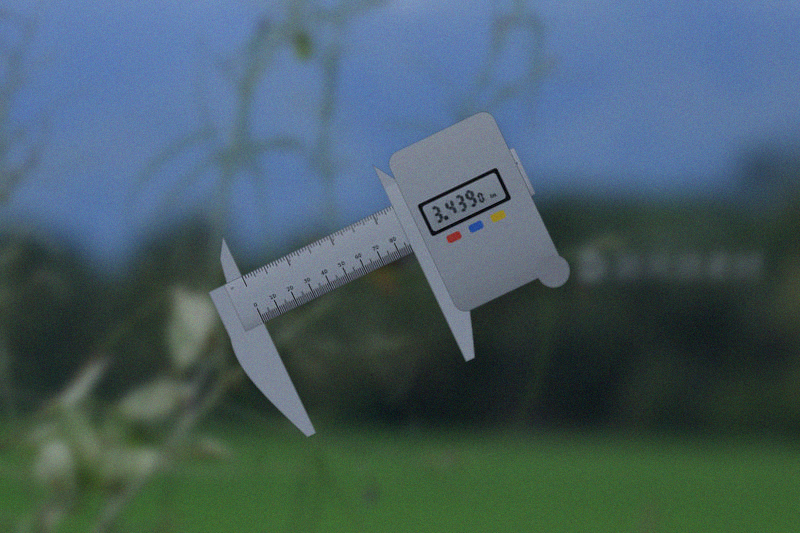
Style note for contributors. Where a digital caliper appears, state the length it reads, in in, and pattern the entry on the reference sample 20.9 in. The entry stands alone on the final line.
3.4390 in
